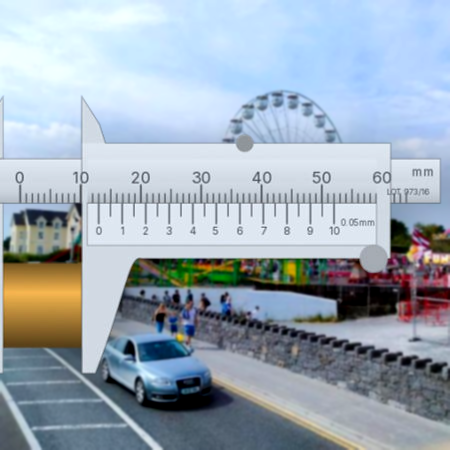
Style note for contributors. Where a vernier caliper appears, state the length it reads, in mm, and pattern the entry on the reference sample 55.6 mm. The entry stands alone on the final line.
13.0 mm
